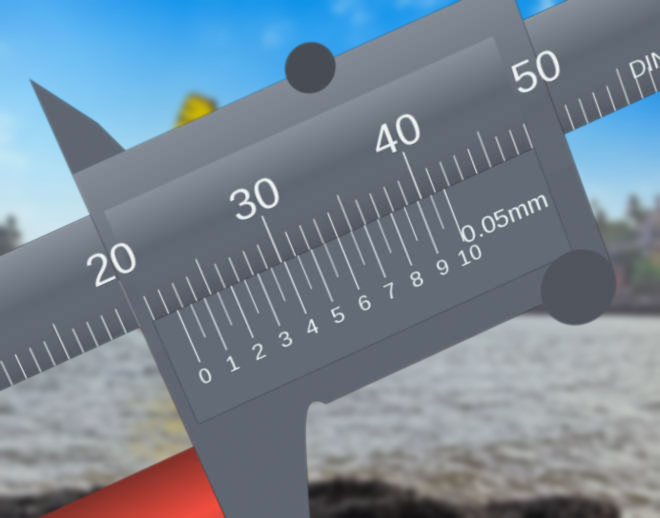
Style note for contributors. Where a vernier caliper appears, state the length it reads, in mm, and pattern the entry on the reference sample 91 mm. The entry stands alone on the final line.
22.6 mm
